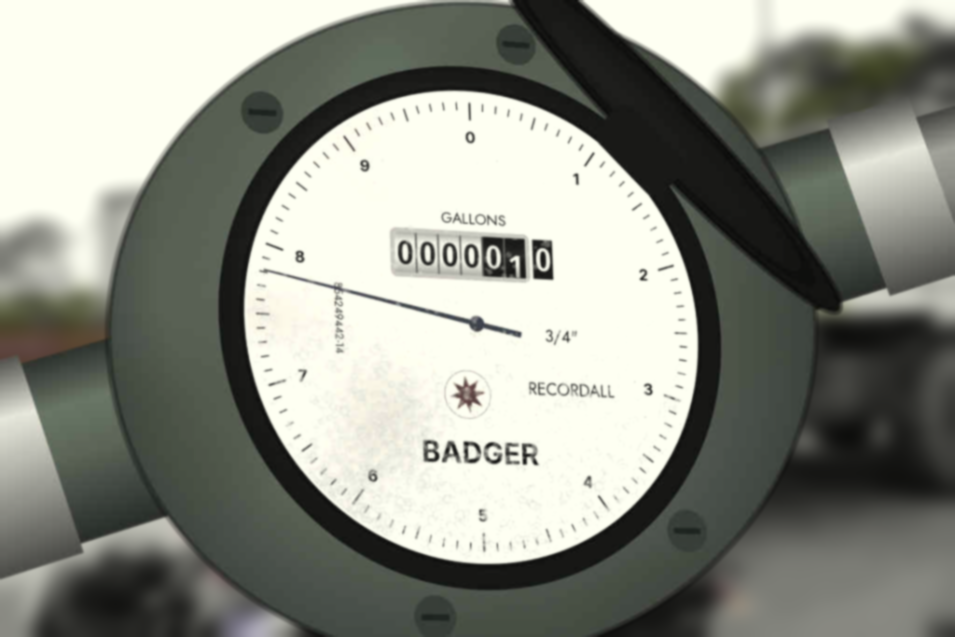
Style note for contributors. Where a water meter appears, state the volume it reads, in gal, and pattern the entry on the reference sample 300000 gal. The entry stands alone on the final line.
7.8 gal
